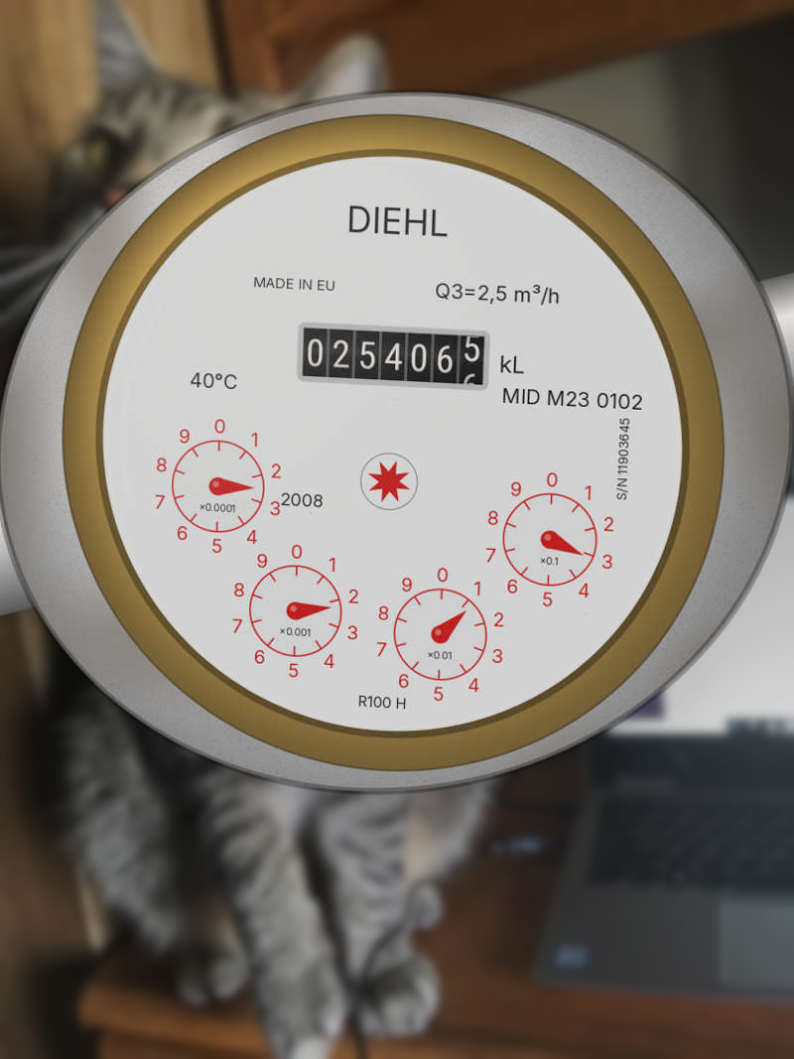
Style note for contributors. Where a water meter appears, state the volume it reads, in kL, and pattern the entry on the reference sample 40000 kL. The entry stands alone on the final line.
254065.3122 kL
